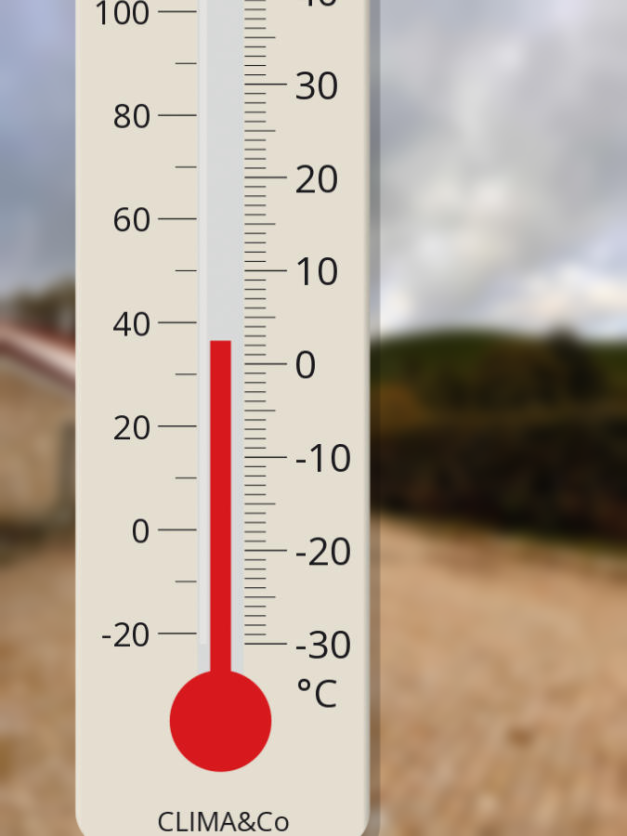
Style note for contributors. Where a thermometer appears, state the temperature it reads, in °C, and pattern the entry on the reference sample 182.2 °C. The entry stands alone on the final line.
2.5 °C
